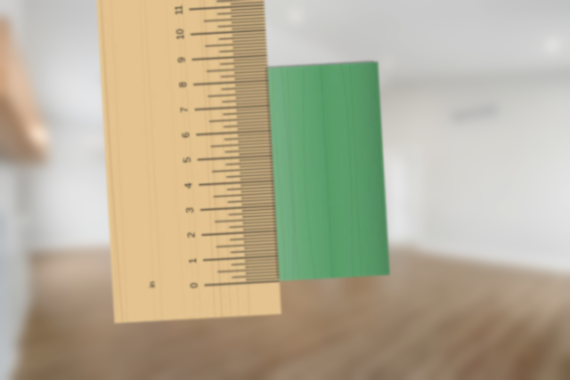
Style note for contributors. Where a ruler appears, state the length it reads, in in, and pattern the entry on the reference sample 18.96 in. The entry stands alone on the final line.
8.5 in
